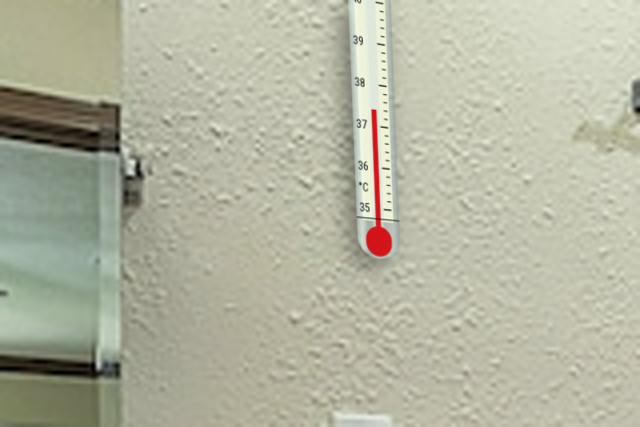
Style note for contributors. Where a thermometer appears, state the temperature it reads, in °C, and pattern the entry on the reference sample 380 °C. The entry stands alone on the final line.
37.4 °C
